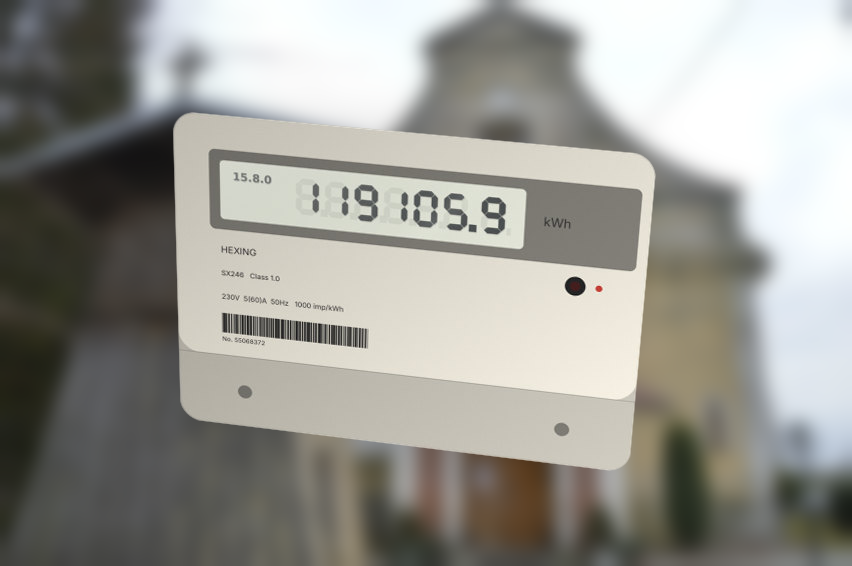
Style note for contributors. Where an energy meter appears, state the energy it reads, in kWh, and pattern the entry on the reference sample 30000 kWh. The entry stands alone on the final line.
119105.9 kWh
